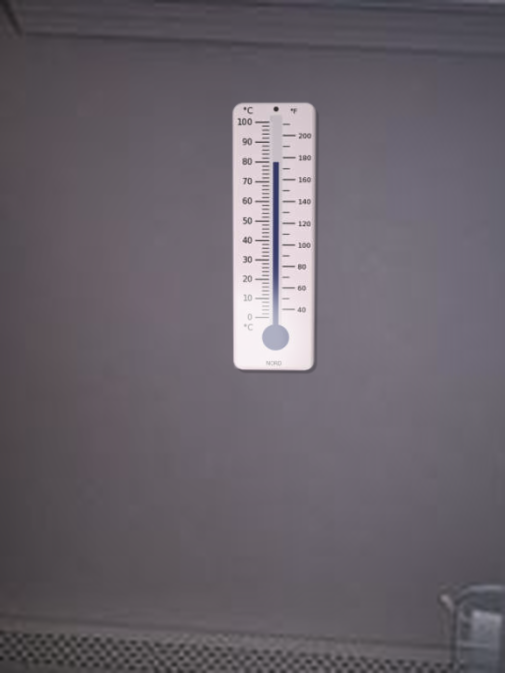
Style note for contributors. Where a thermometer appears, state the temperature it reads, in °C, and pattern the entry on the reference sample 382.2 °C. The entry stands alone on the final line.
80 °C
